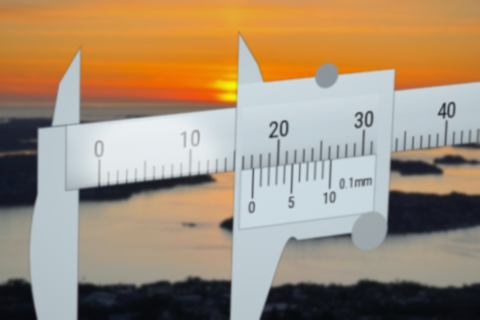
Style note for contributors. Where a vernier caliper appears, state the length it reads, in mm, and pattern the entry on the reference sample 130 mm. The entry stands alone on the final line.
17.2 mm
